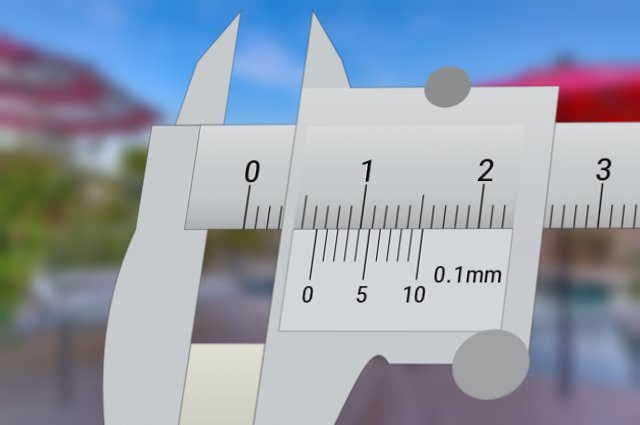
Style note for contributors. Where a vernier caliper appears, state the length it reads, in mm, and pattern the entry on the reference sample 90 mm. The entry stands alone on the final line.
6.3 mm
